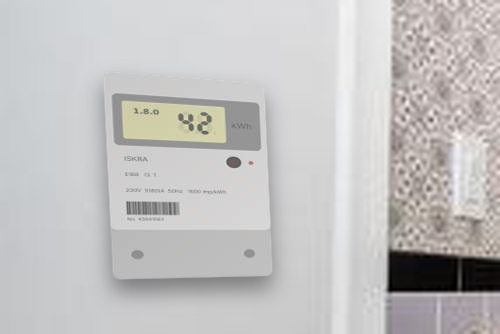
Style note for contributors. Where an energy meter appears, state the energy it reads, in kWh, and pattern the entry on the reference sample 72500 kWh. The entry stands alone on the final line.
42 kWh
